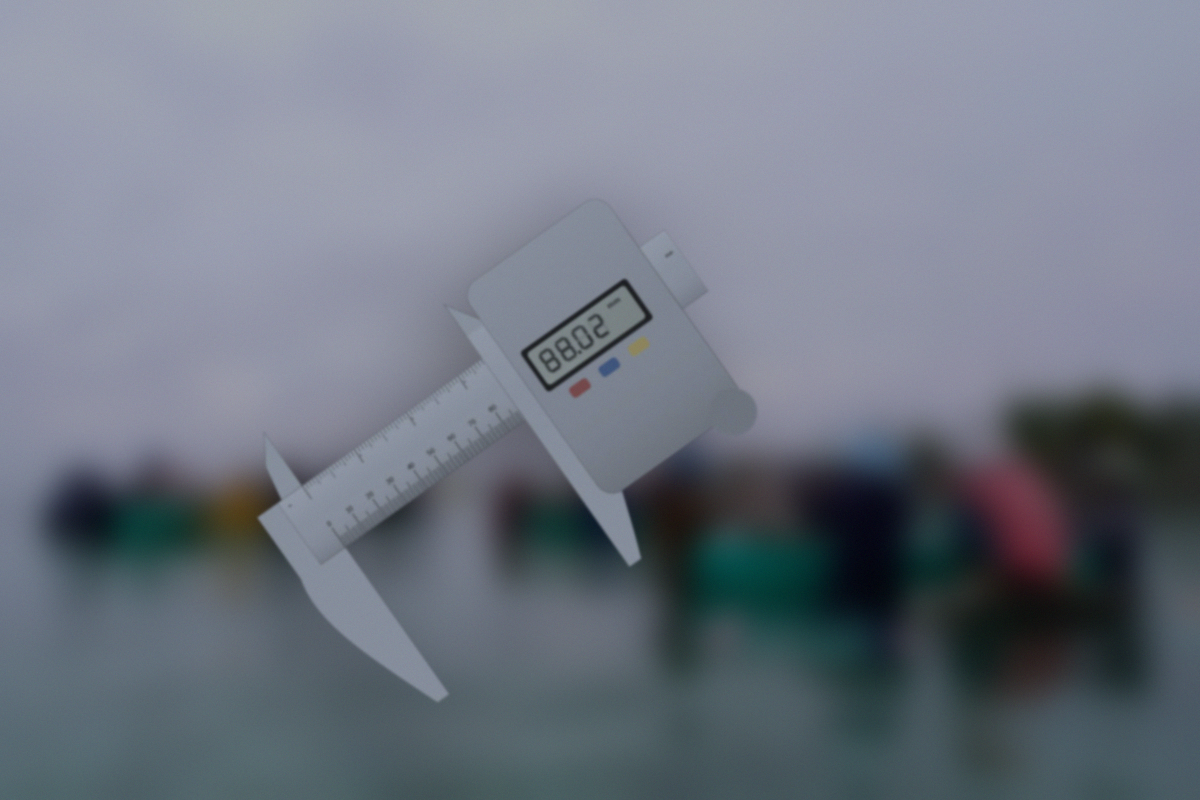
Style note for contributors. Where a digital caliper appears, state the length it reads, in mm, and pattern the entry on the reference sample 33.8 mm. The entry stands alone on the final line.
88.02 mm
